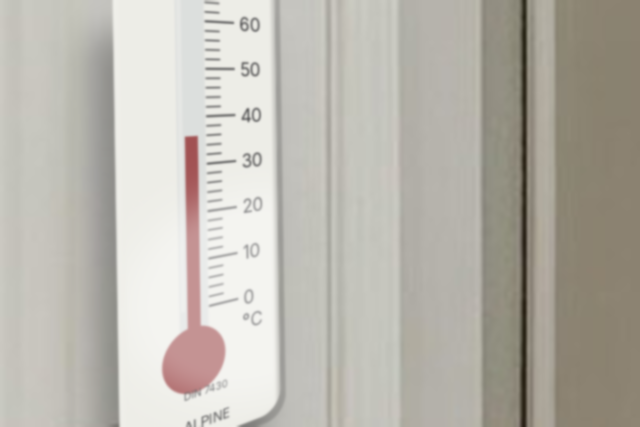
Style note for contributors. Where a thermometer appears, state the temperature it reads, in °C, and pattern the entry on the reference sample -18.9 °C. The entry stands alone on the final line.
36 °C
